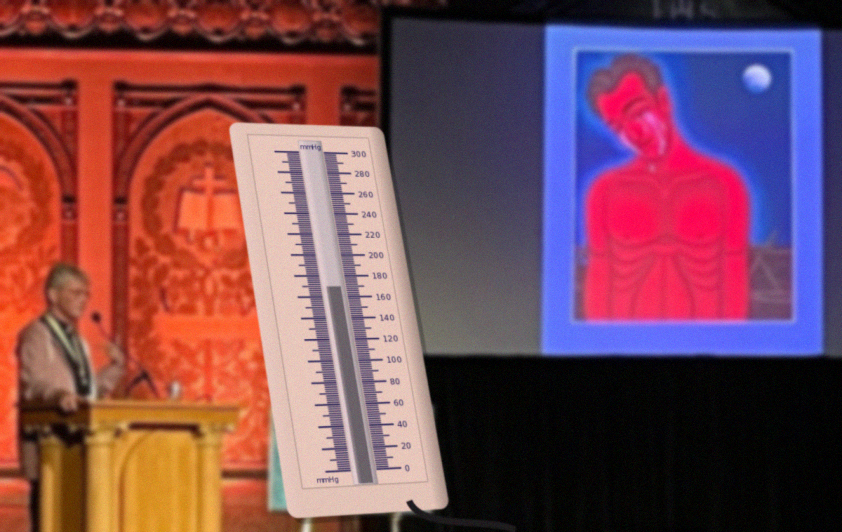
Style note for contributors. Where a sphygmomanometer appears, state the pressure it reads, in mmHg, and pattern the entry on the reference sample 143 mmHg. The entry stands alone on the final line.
170 mmHg
